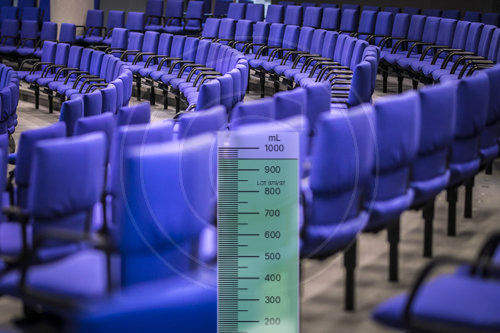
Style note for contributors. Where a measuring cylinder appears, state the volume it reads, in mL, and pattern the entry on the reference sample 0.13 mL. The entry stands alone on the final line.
950 mL
